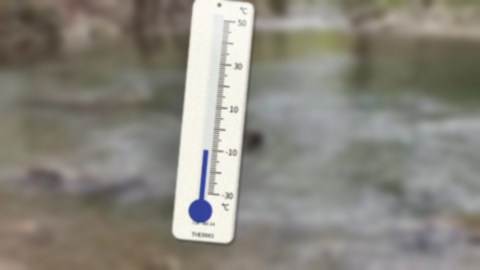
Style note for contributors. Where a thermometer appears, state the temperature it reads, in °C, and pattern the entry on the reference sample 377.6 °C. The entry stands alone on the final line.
-10 °C
